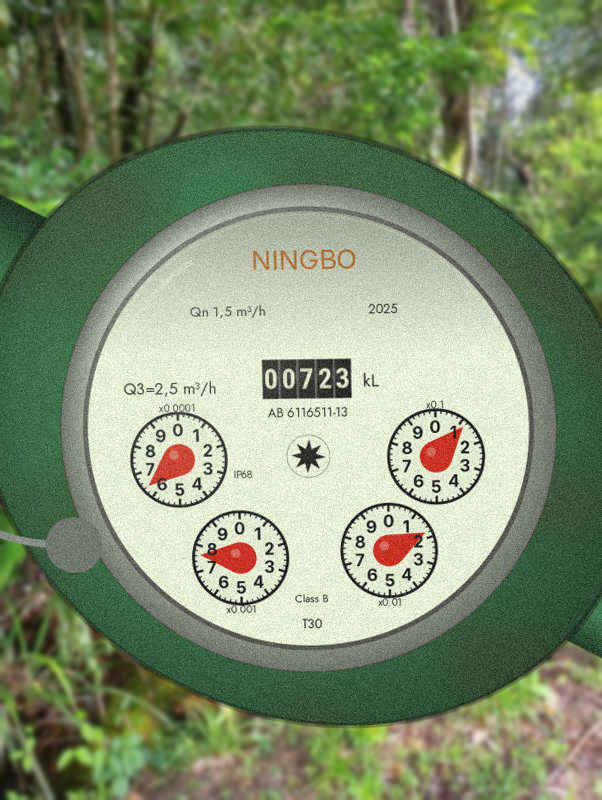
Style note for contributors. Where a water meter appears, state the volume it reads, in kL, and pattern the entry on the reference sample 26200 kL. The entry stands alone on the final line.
723.1176 kL
